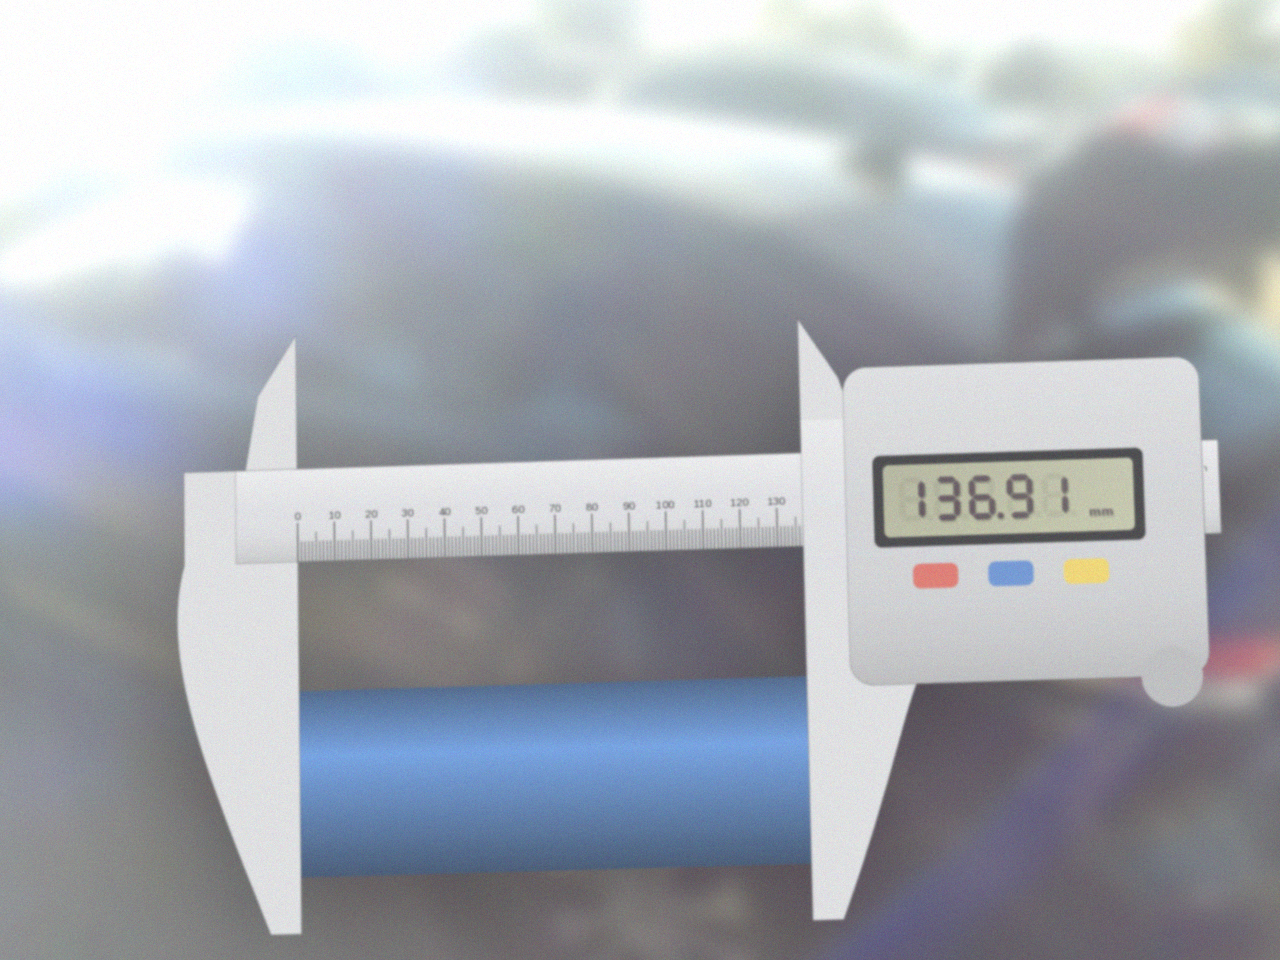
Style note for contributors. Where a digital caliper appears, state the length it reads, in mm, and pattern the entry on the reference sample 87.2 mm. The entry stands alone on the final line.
136.91 mm
